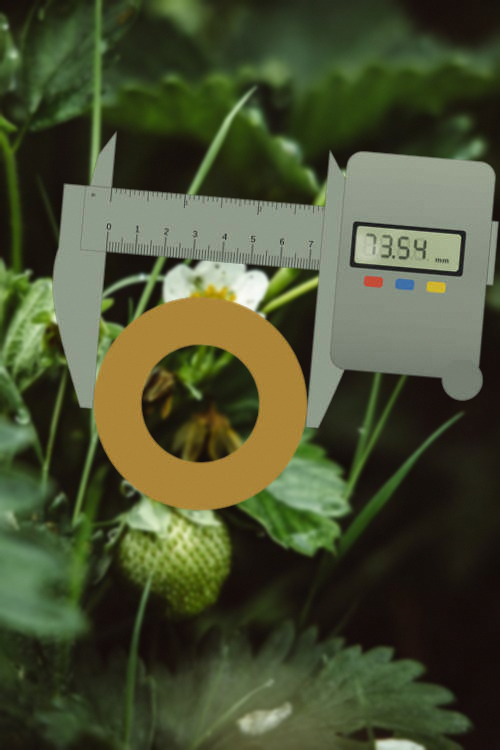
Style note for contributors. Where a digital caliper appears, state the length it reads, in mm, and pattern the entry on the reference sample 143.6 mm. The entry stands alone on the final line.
73.54 mm
